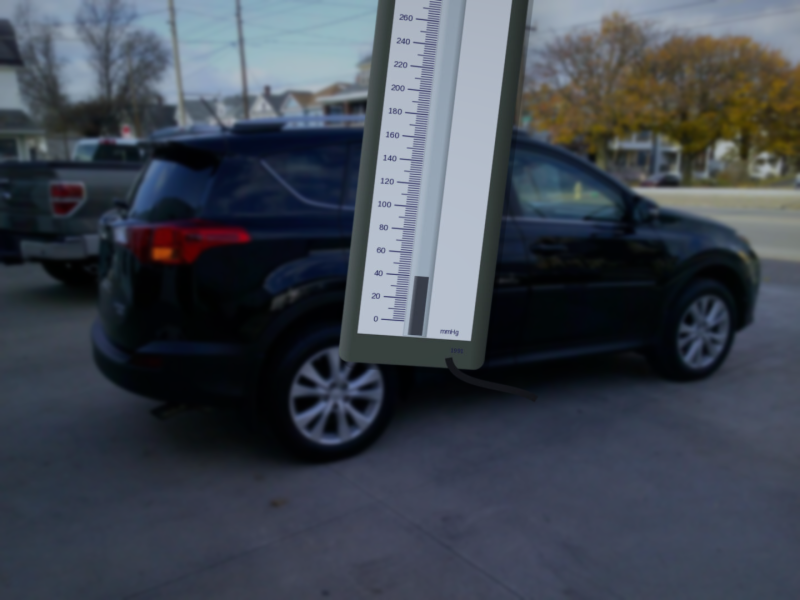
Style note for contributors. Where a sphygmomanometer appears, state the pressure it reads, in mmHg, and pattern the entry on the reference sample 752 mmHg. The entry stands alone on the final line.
40 mmHg
